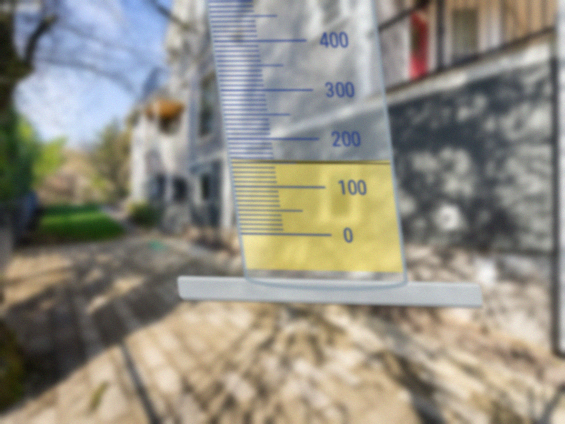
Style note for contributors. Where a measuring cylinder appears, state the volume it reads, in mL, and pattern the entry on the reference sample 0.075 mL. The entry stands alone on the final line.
150 mL
